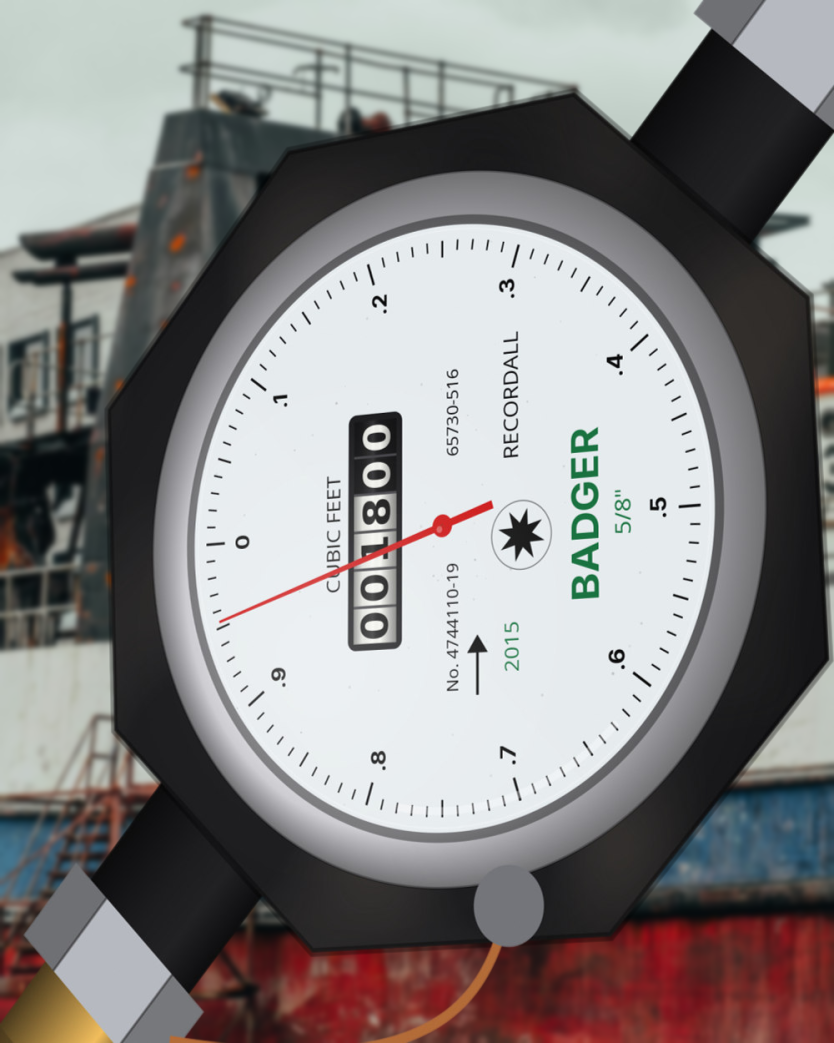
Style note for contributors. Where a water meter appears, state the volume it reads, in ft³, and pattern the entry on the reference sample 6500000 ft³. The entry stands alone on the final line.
1799.95 ft³
